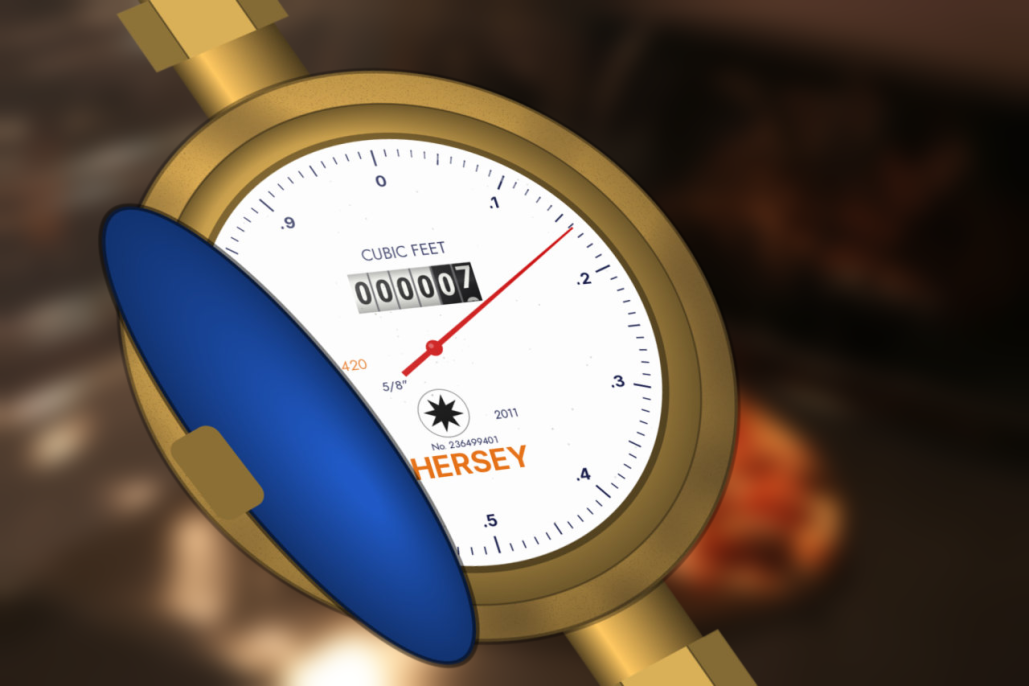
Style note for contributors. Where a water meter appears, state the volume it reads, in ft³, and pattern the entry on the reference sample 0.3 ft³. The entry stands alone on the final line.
7.16 ft³
